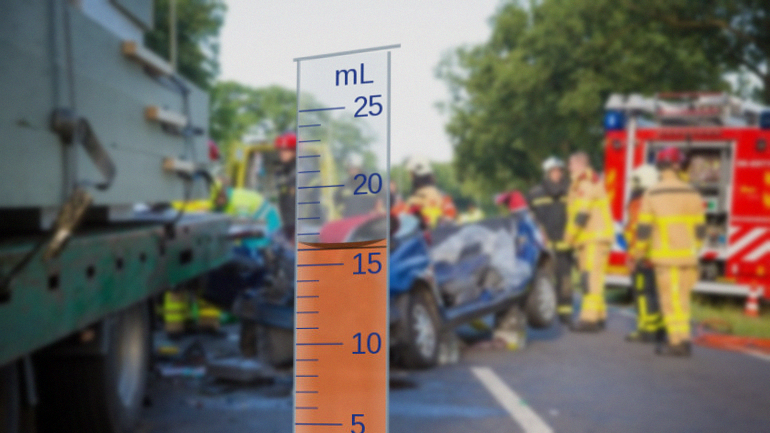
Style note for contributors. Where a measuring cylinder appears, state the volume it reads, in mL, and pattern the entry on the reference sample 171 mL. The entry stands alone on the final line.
16 mL
